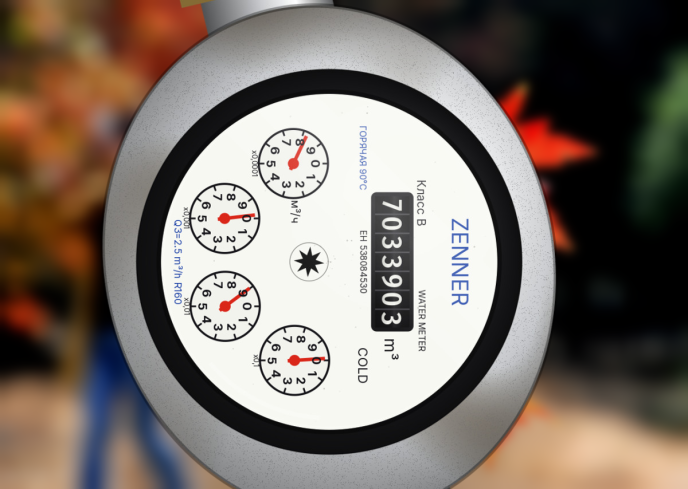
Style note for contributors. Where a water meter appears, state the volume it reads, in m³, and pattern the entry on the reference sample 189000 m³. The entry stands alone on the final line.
7033902.9898 m³
